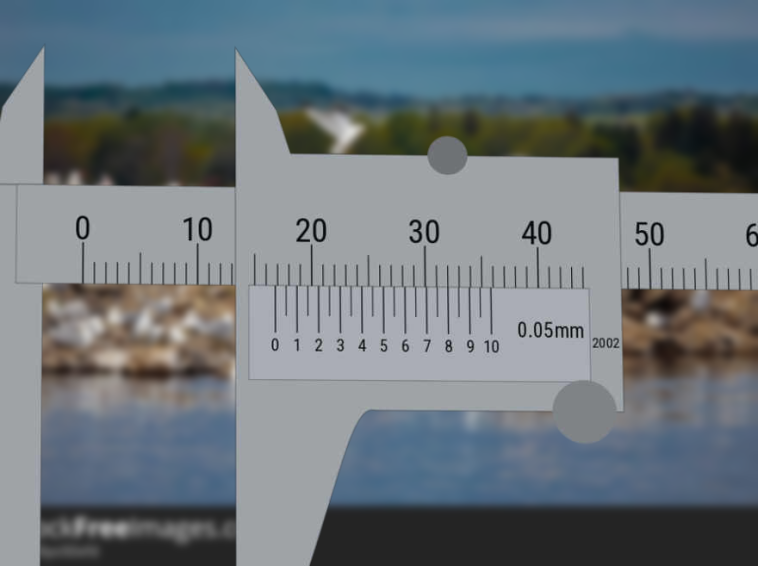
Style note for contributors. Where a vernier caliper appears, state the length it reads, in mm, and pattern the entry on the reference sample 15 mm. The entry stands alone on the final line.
16.8 mm
